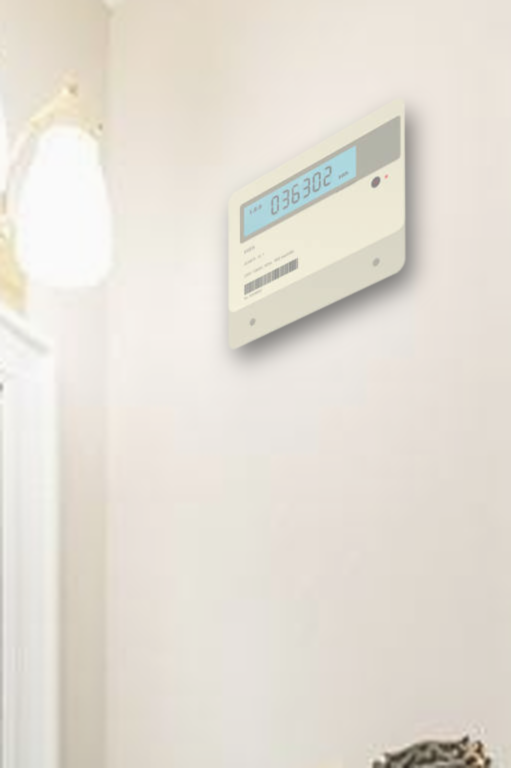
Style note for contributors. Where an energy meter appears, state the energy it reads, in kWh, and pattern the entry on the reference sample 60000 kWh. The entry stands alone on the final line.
36302 kWh
